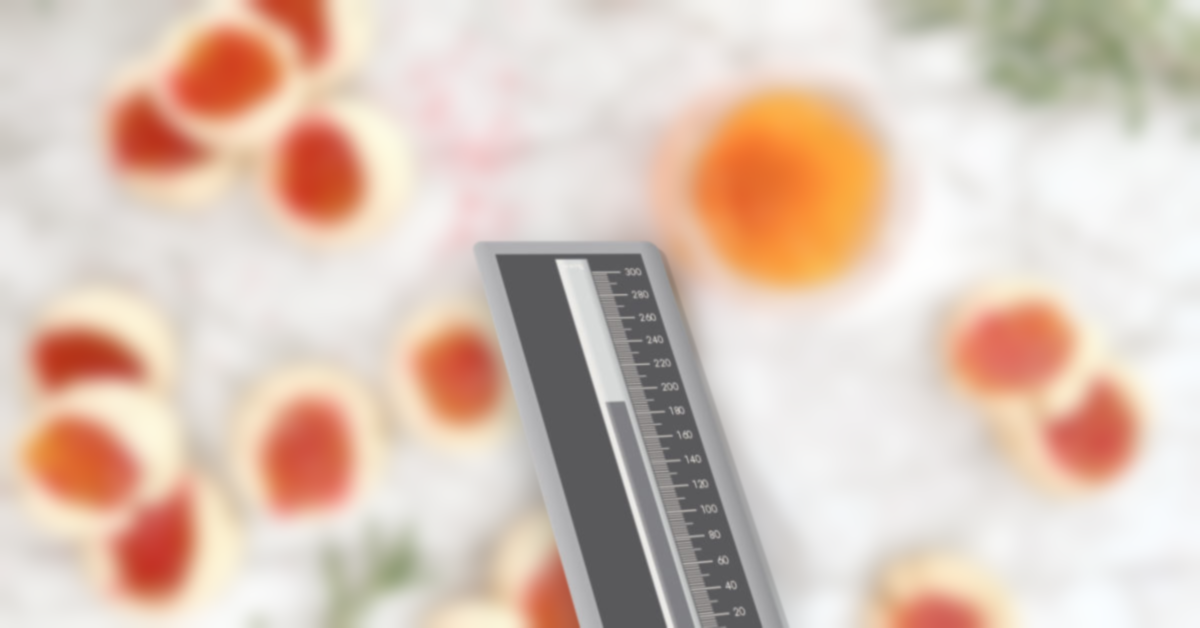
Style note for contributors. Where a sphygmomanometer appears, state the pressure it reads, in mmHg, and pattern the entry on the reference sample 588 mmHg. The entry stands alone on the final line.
190 mmHg
